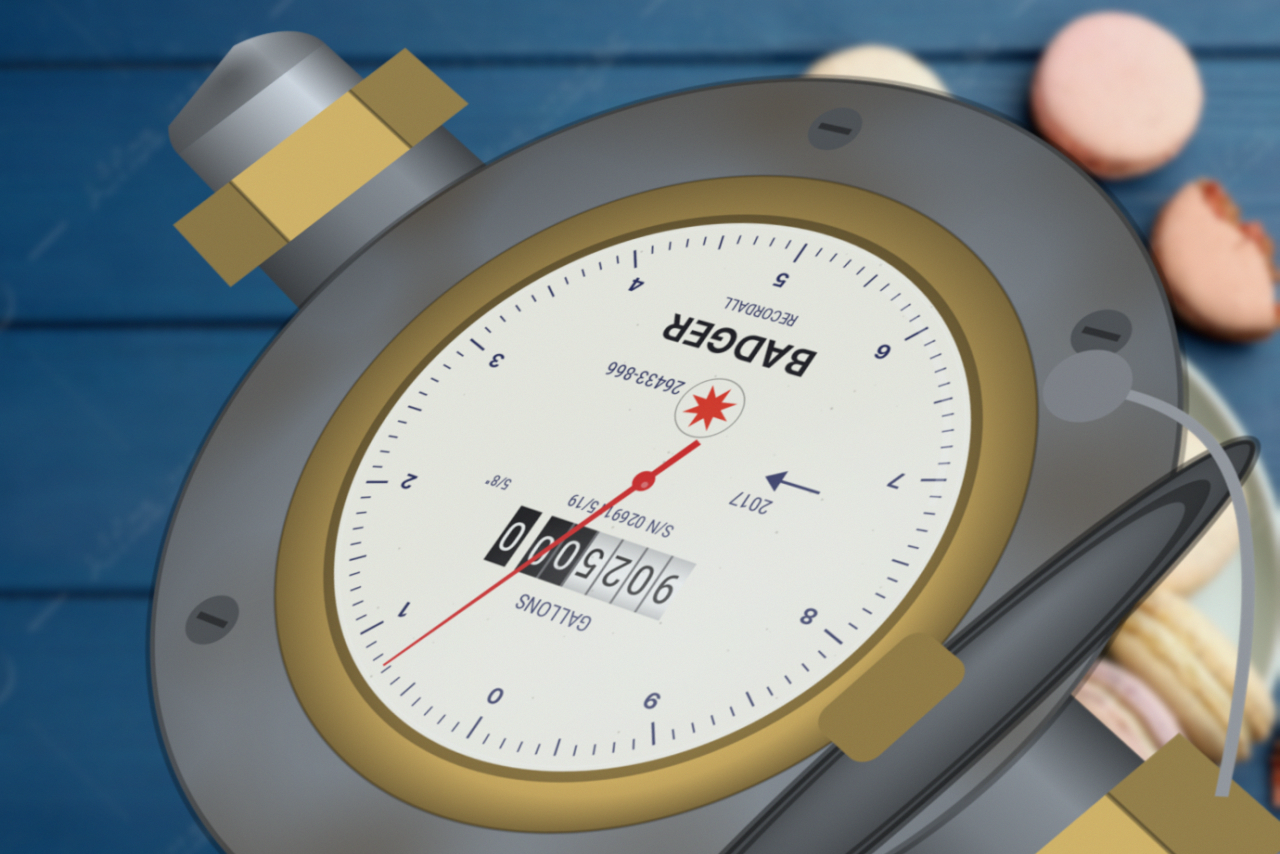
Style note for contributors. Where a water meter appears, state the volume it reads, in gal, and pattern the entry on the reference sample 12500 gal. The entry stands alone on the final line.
9025000.7 gal
